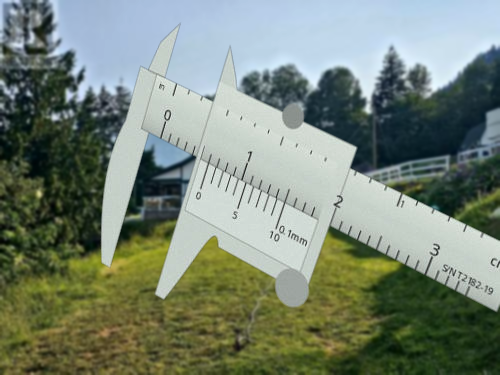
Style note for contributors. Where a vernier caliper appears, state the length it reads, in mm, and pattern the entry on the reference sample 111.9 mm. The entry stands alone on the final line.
6.0 mm
